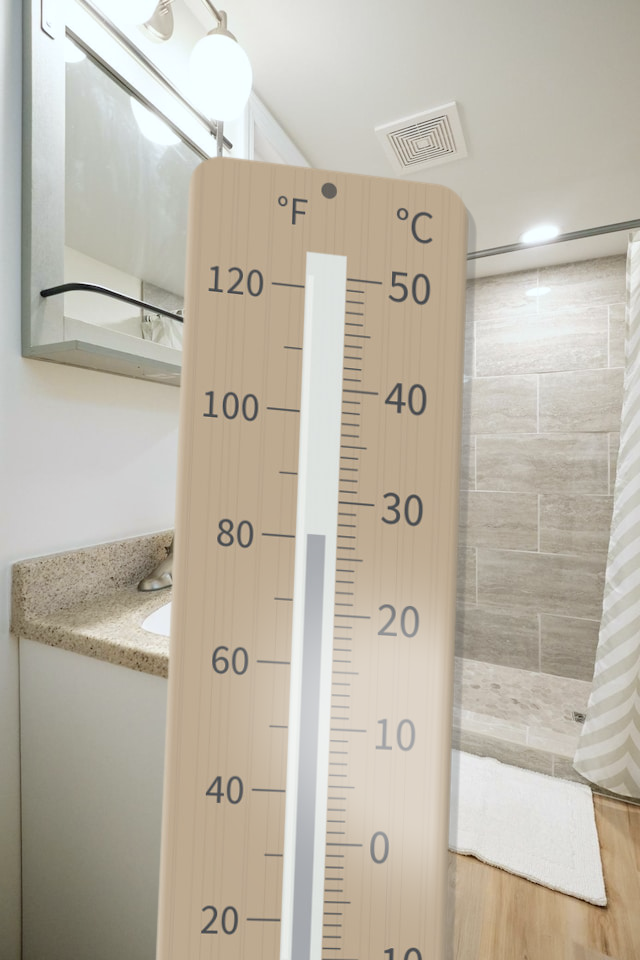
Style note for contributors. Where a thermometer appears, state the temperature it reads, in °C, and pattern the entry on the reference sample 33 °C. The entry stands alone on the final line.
27 °C
